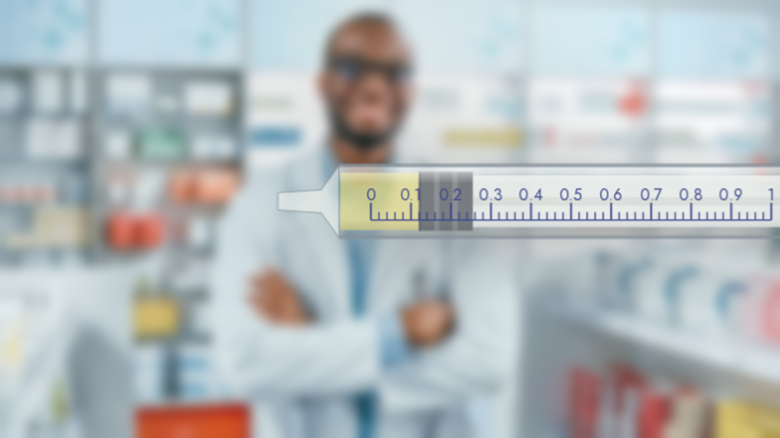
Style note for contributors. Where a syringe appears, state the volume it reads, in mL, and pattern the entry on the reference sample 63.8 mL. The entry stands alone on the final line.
0.12 mL
